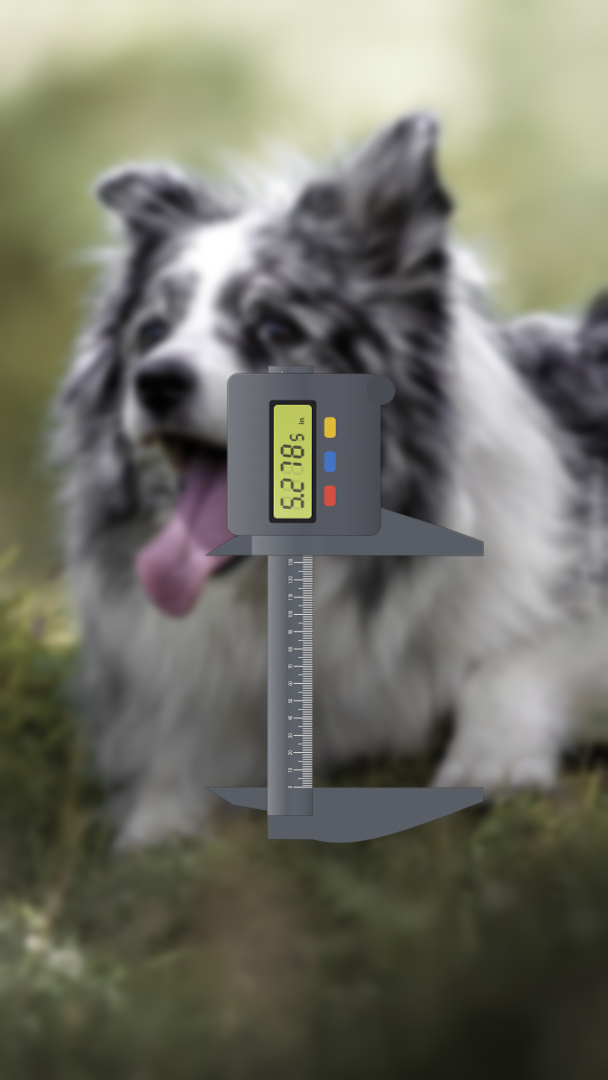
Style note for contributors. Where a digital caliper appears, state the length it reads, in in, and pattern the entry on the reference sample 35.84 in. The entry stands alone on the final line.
5.2785 in
